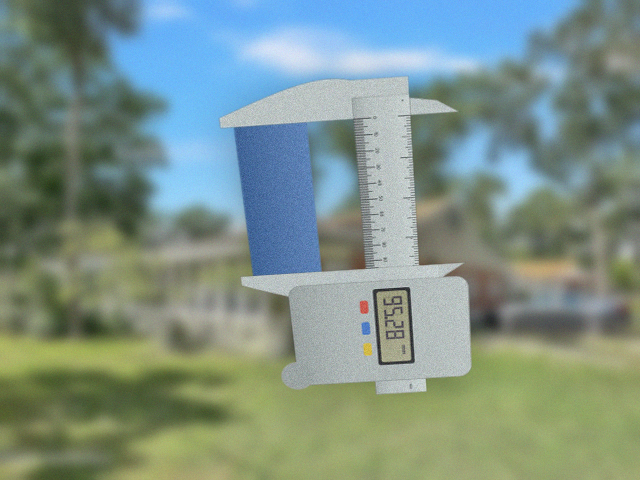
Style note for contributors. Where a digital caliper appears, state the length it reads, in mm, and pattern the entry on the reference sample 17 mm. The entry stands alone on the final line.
95.28 mm
